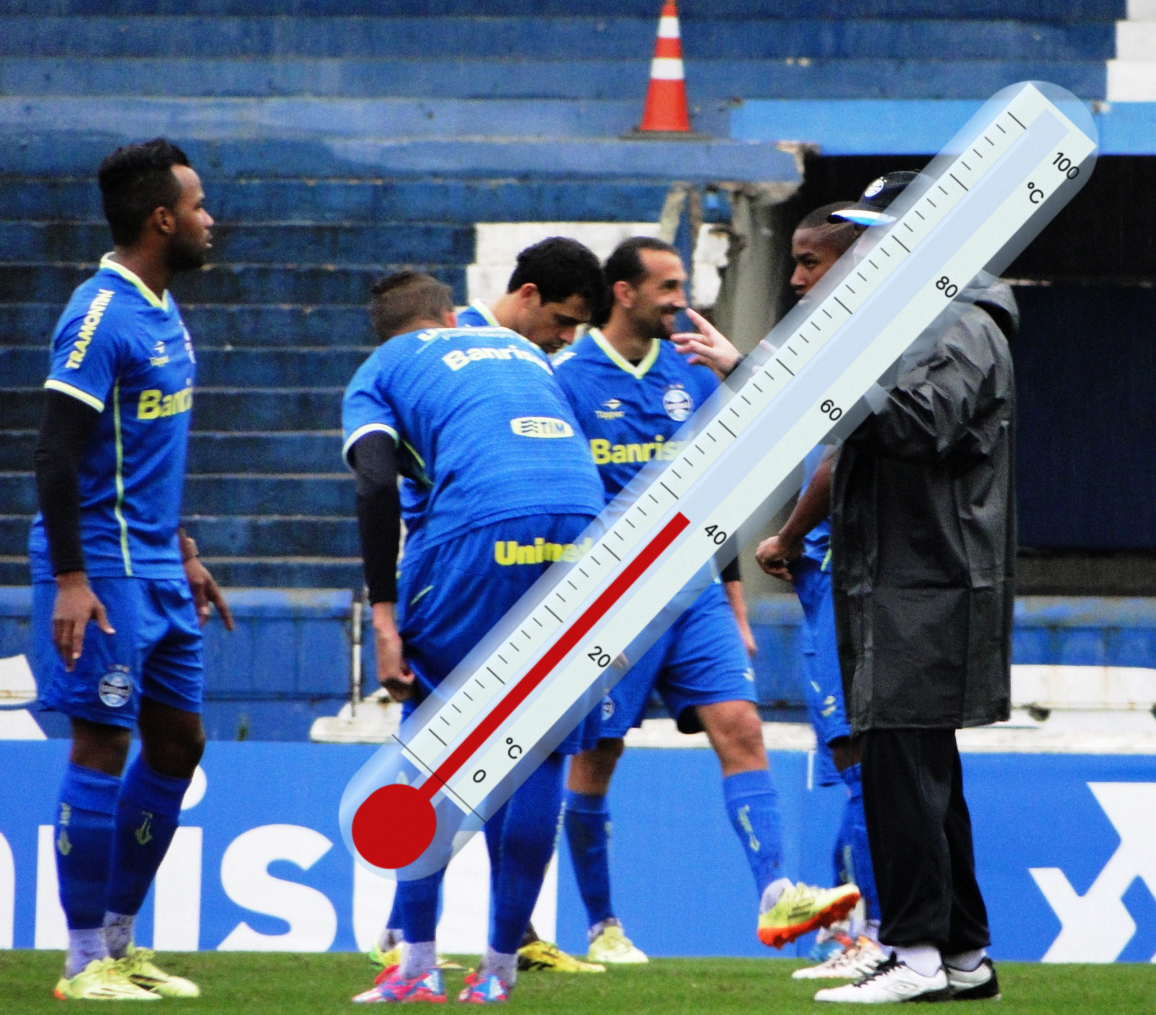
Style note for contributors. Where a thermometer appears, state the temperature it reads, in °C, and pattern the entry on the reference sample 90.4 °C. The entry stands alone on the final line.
39 °C
